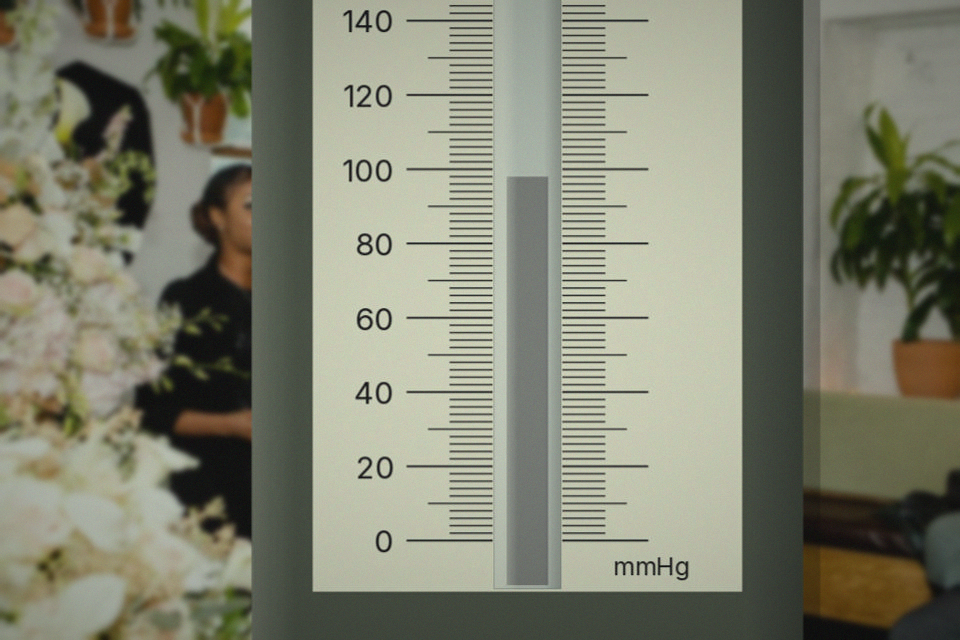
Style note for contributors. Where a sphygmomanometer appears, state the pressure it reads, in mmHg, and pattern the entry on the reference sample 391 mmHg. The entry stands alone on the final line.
98 mmHg
